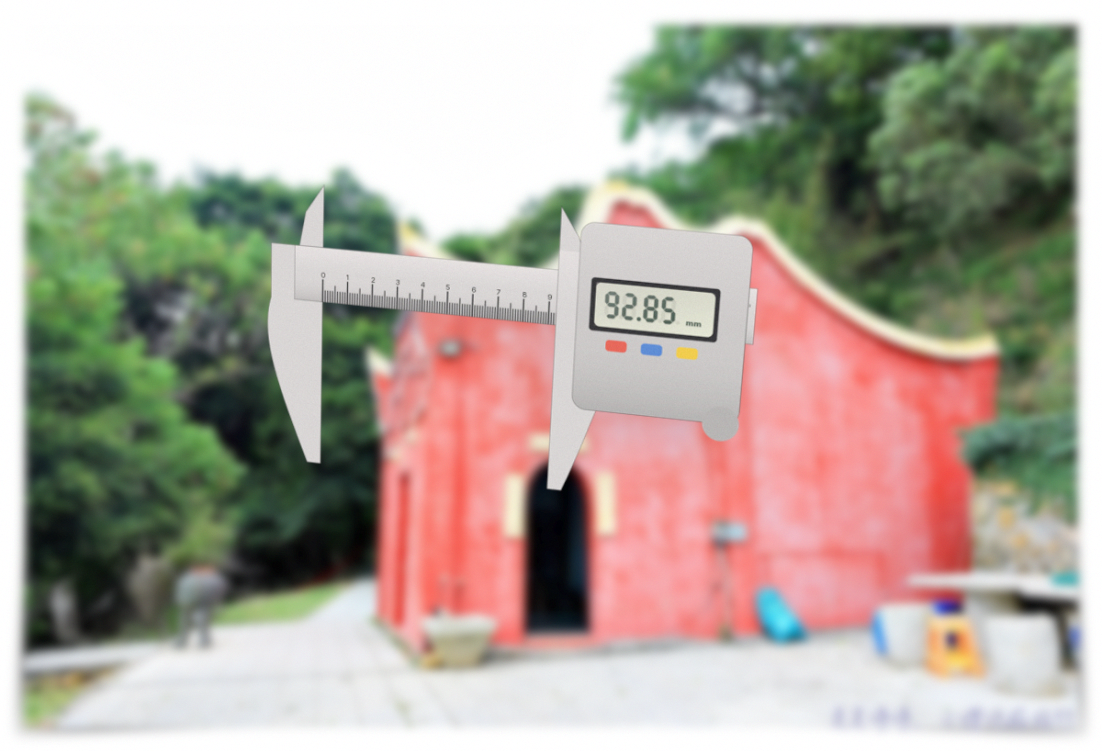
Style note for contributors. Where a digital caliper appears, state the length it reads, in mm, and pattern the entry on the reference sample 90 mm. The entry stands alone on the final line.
92.85 mm
